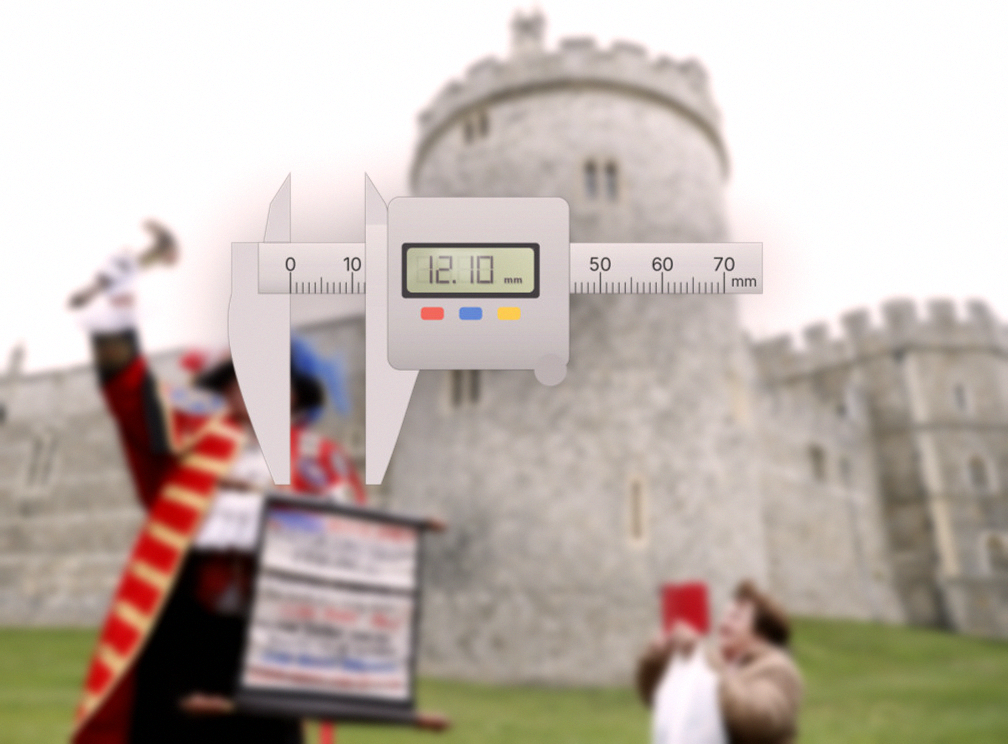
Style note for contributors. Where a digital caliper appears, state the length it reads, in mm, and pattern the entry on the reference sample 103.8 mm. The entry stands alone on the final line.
12.10 mm
